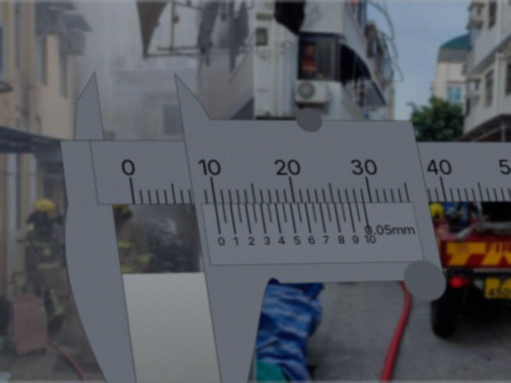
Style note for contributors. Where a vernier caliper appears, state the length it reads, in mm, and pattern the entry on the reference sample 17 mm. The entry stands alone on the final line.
10.0 mm
